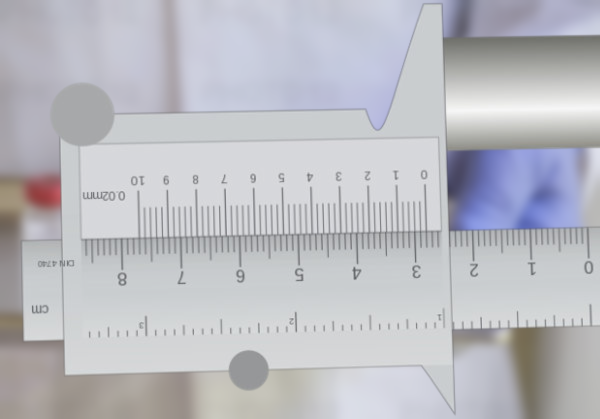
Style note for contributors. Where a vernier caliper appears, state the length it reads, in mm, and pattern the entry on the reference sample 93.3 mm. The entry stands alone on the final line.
28.0 mm
